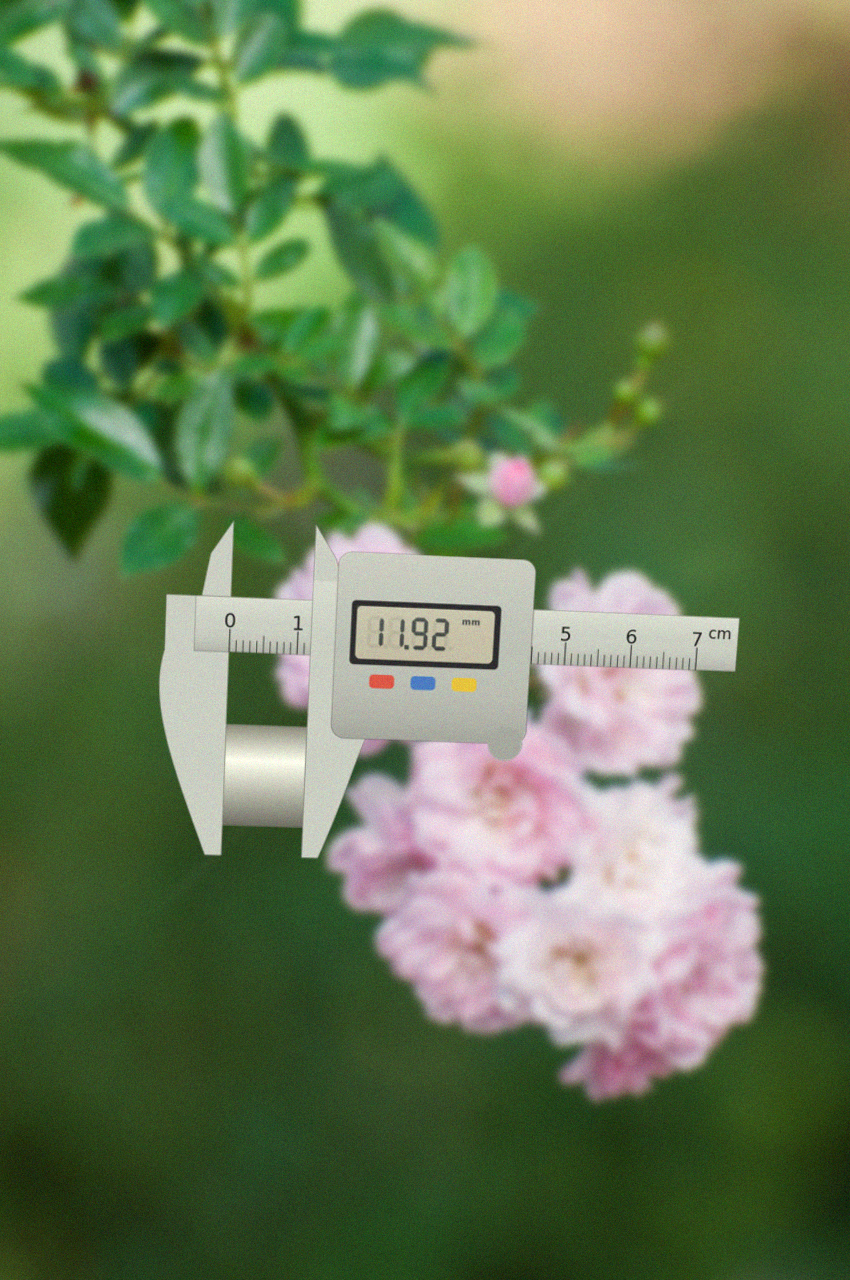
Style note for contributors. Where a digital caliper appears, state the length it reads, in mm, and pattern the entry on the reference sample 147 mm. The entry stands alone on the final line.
11.92 mm
